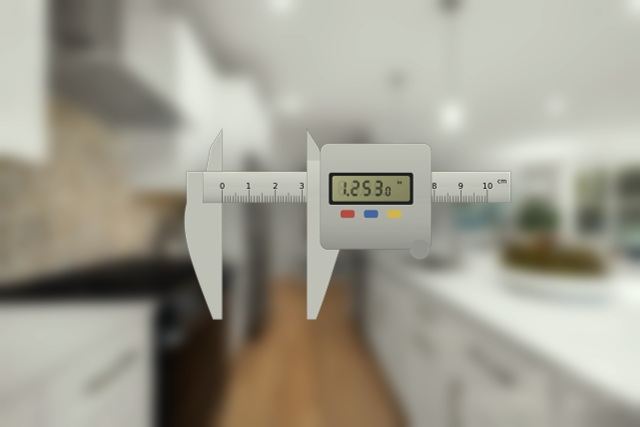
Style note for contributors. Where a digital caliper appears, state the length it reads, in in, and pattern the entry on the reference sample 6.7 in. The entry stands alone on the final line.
1.2530 in
